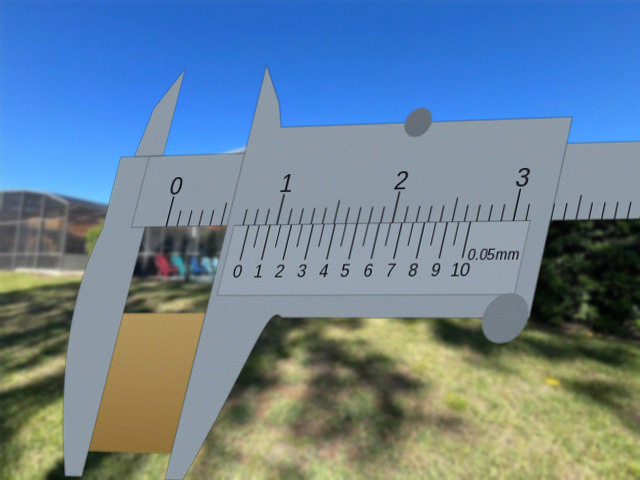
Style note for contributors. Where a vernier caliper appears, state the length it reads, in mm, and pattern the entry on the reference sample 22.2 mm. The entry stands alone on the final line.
7.5 mm
